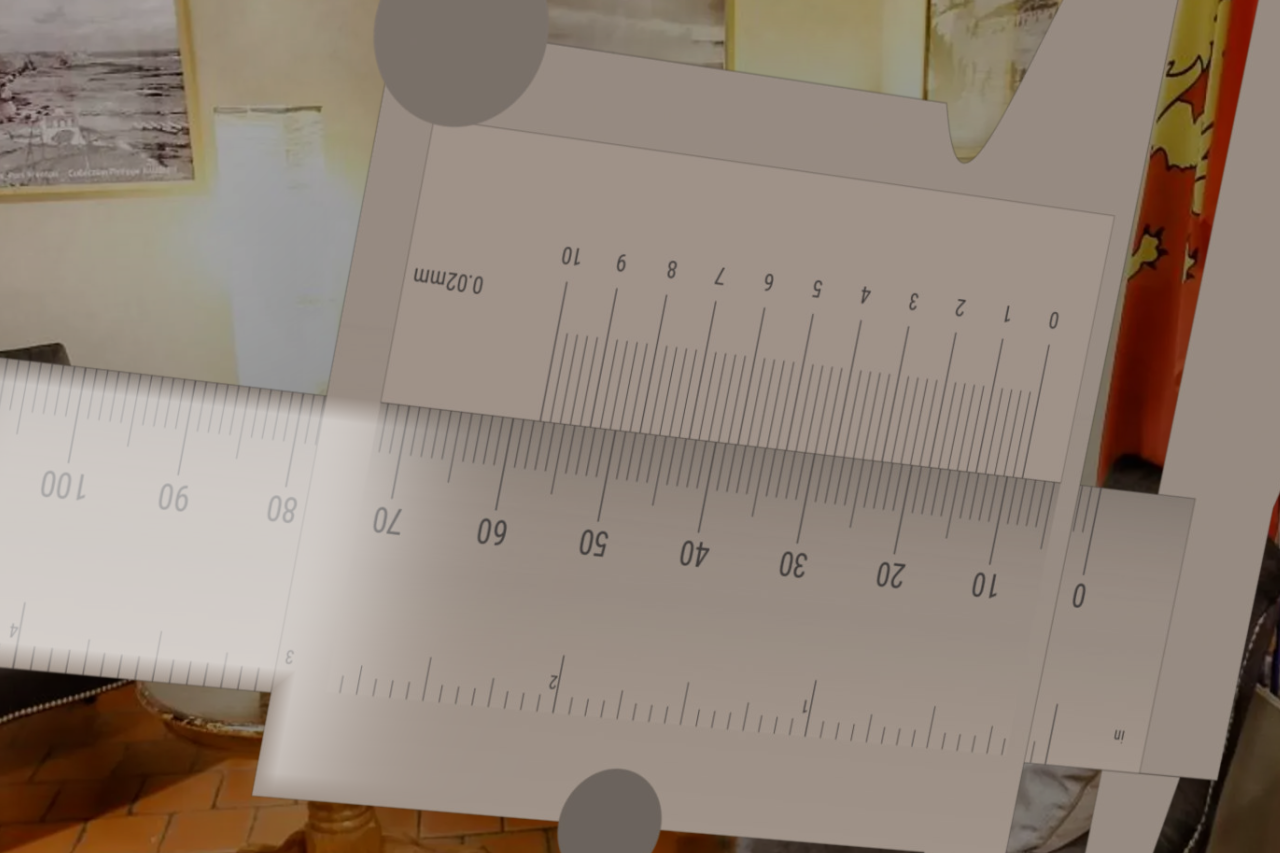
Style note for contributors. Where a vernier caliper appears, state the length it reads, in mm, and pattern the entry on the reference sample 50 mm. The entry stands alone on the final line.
8.4 mm
